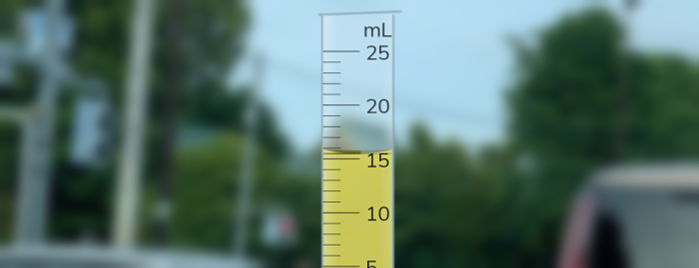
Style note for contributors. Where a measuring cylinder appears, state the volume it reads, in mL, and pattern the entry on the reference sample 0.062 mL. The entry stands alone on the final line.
15.5 mL
